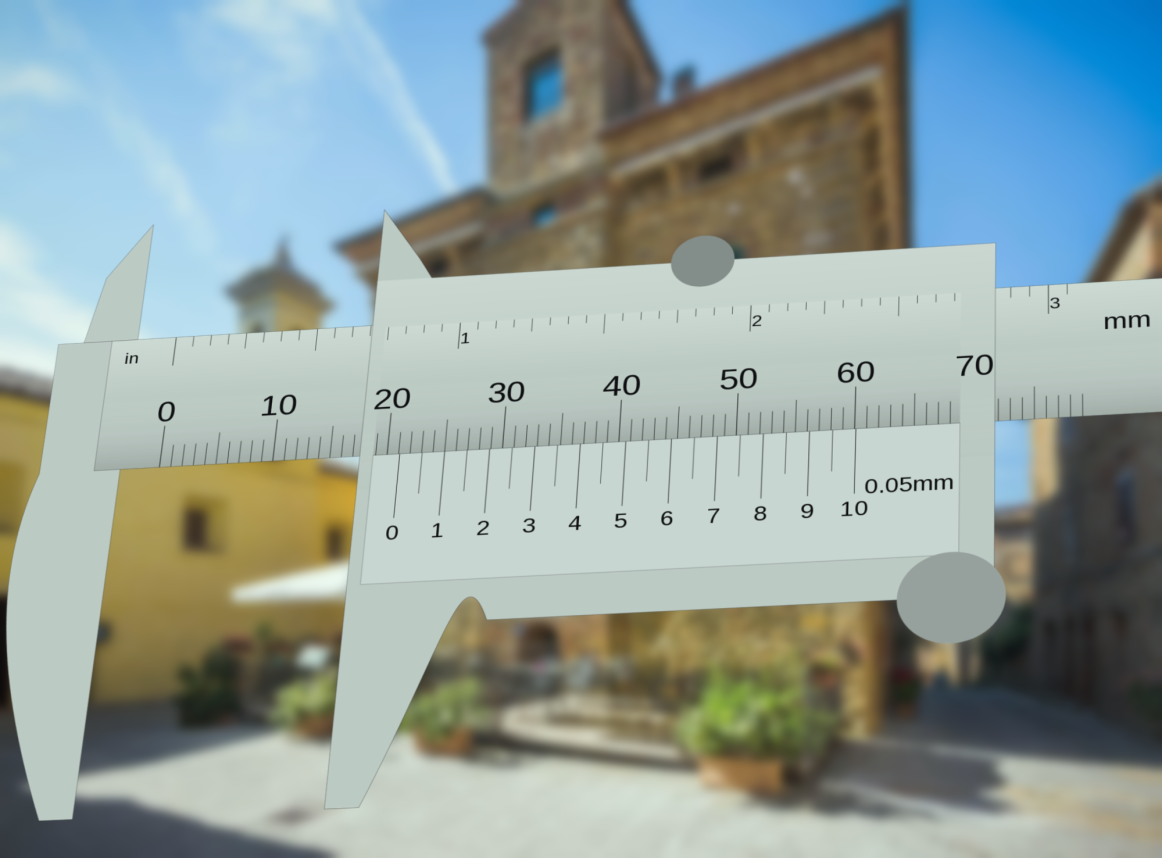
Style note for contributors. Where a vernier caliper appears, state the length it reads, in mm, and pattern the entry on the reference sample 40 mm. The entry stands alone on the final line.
21.1 mm
